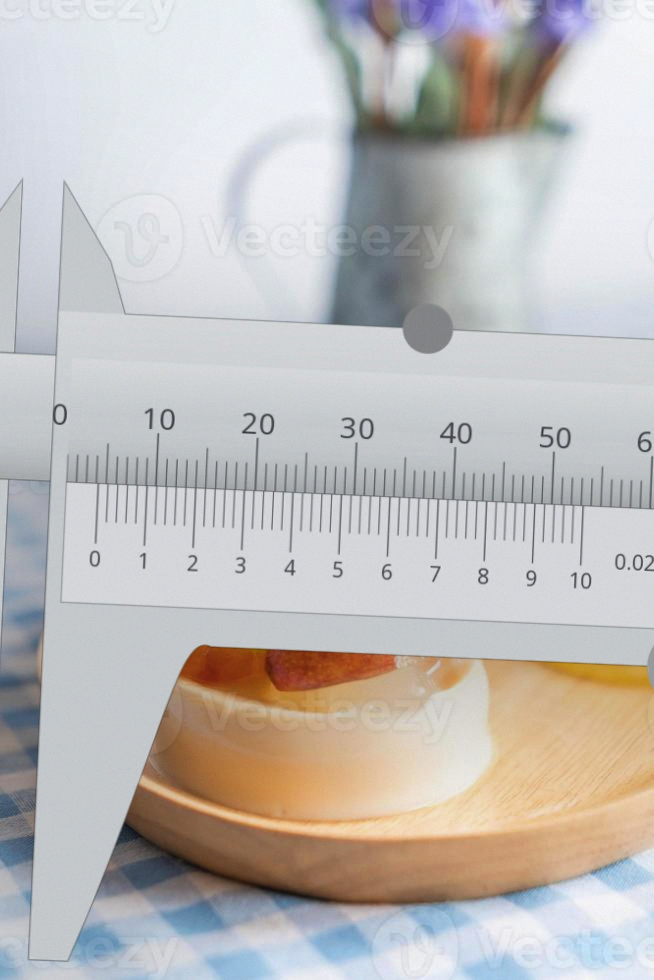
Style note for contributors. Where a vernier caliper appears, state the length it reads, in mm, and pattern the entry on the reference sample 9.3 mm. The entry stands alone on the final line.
4.2 mm
